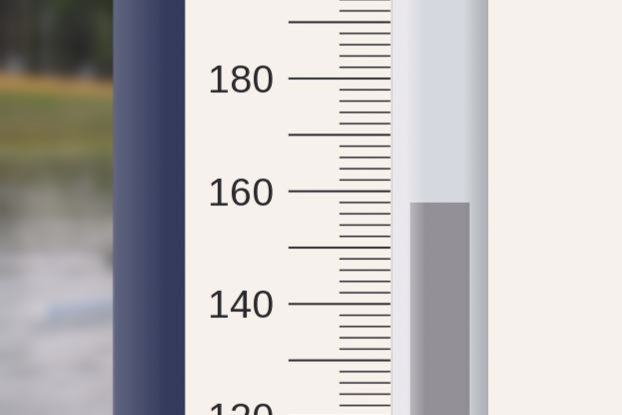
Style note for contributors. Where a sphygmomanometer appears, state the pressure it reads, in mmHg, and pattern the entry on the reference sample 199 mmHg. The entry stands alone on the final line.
158 mmHg
